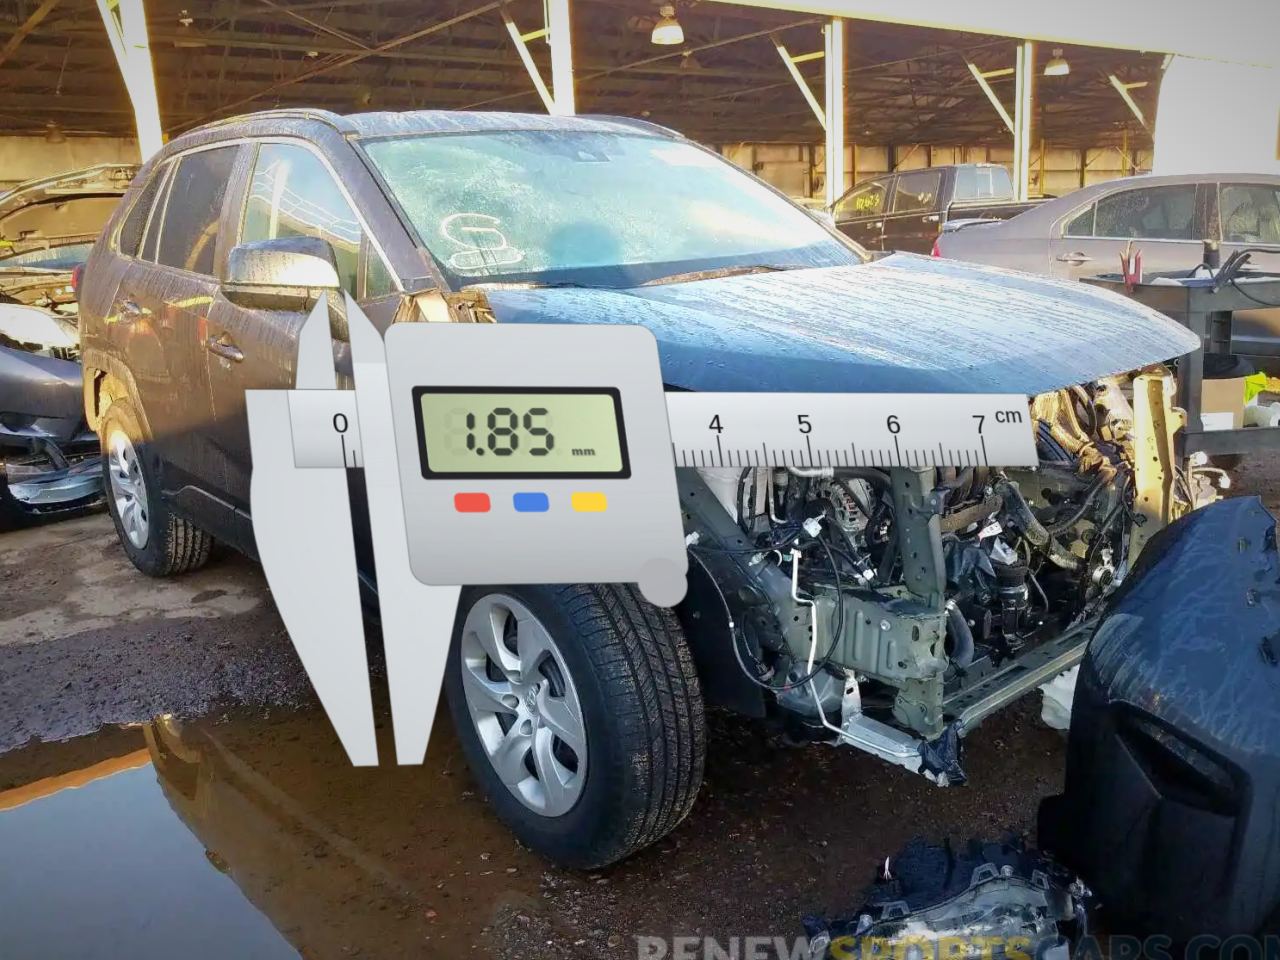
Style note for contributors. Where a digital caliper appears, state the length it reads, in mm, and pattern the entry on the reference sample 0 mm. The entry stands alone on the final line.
1.85 mm
